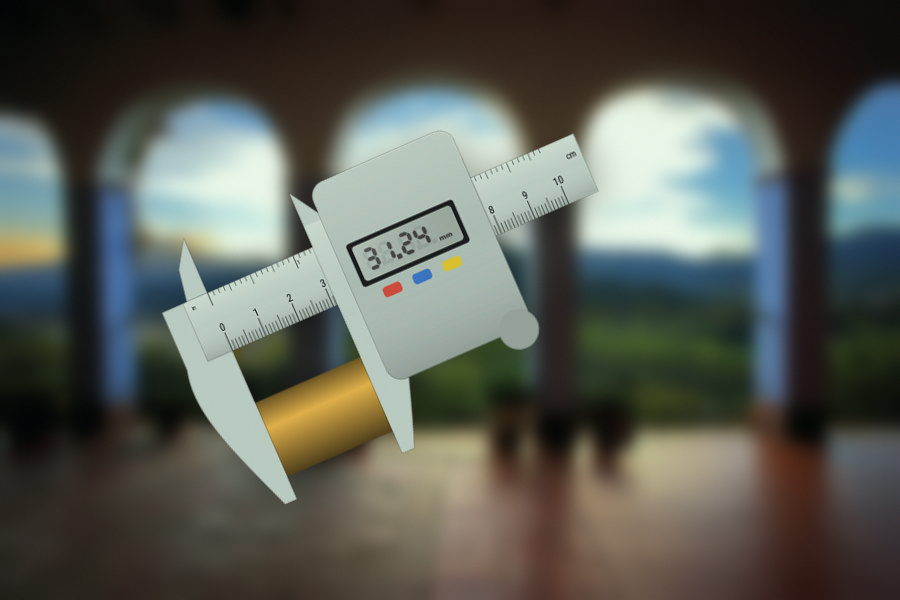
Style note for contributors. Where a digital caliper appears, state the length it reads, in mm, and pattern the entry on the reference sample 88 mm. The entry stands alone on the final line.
31.24 mm
